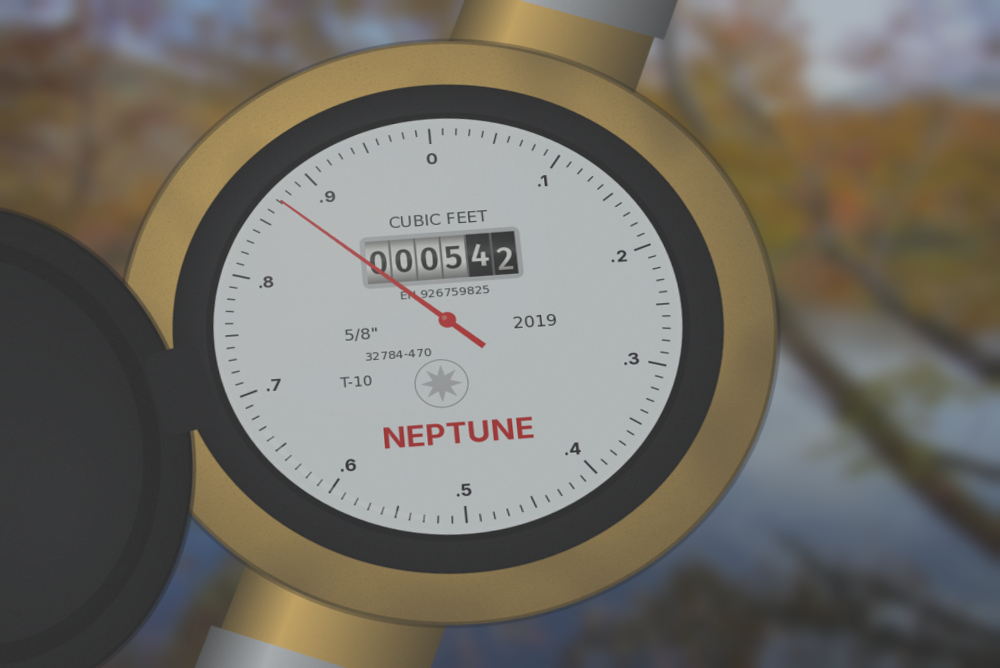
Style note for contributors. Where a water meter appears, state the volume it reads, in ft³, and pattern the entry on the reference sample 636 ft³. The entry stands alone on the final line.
541.87 ft³
